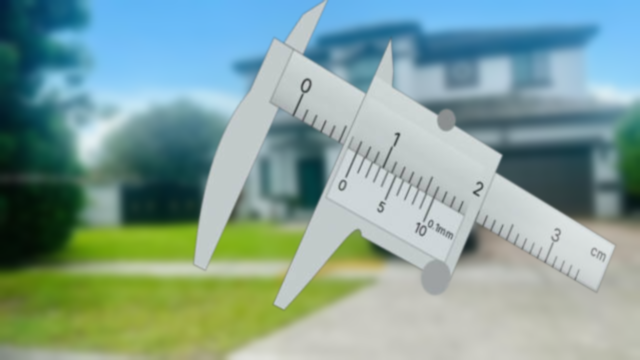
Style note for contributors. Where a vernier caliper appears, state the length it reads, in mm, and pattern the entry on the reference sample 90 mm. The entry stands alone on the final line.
7.0 mm
